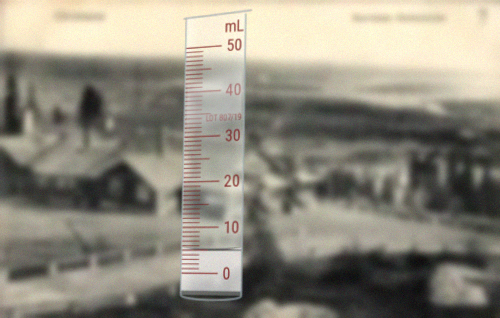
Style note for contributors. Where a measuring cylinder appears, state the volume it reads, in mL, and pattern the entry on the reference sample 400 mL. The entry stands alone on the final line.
5 mL
